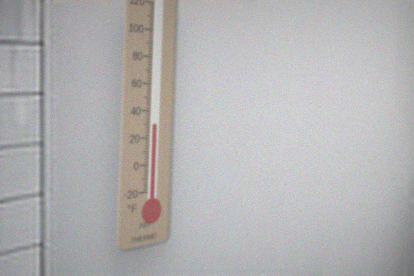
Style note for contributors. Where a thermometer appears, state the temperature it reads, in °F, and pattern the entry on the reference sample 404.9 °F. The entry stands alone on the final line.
30 °F
